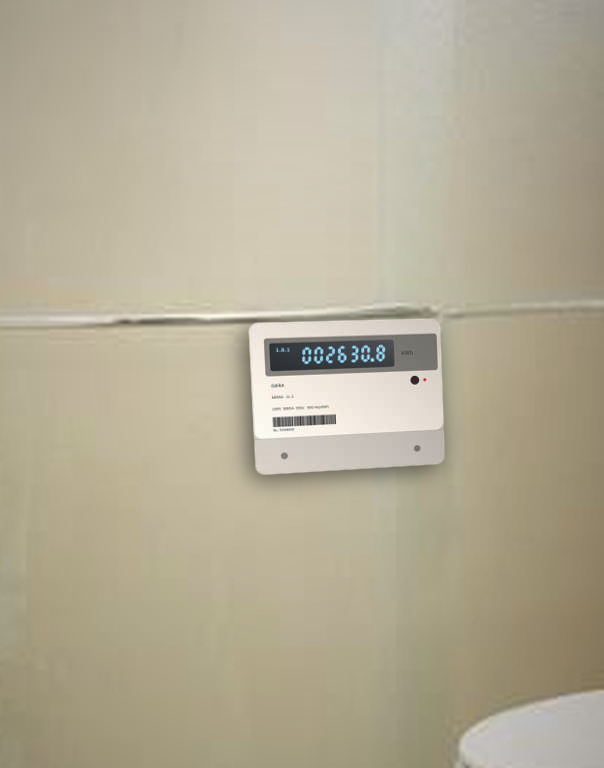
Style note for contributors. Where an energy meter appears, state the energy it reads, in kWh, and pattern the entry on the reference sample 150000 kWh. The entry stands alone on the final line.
2630.8 kWh
